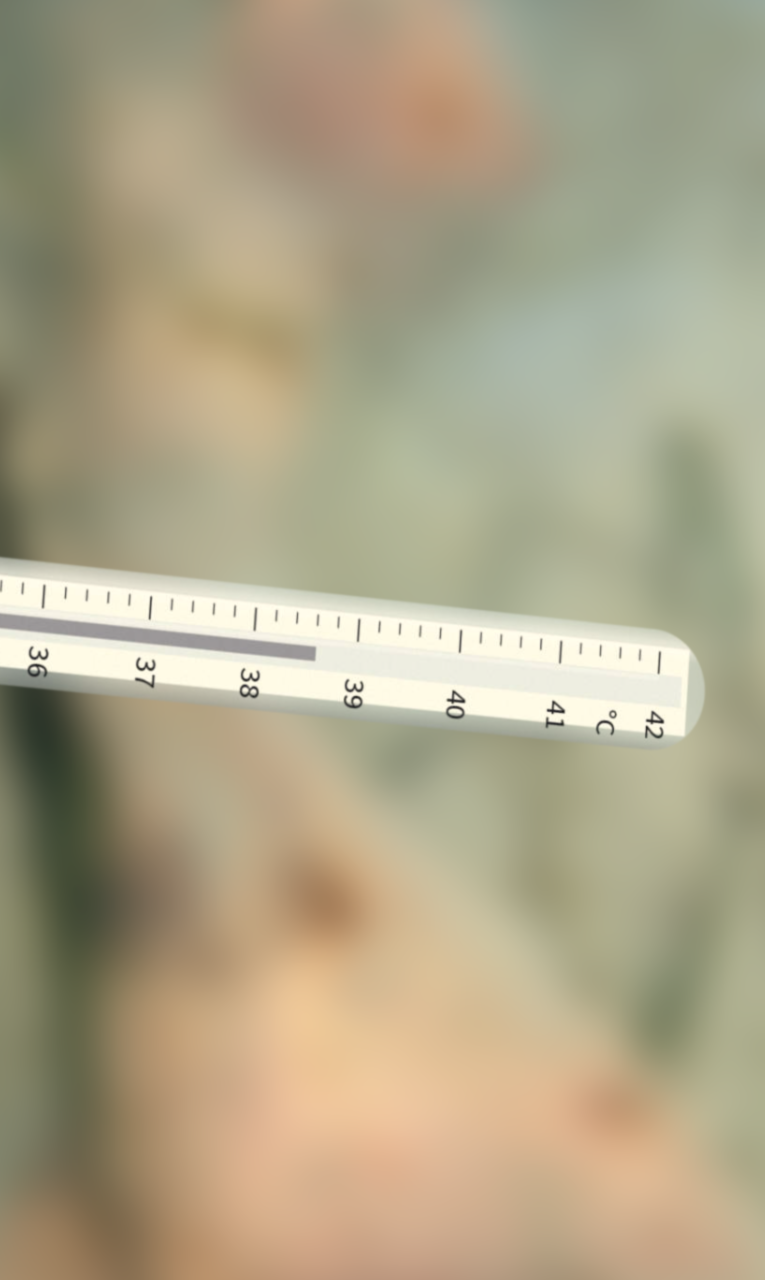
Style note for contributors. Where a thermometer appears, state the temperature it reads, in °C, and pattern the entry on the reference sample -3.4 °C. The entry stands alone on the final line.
38.6 °C
